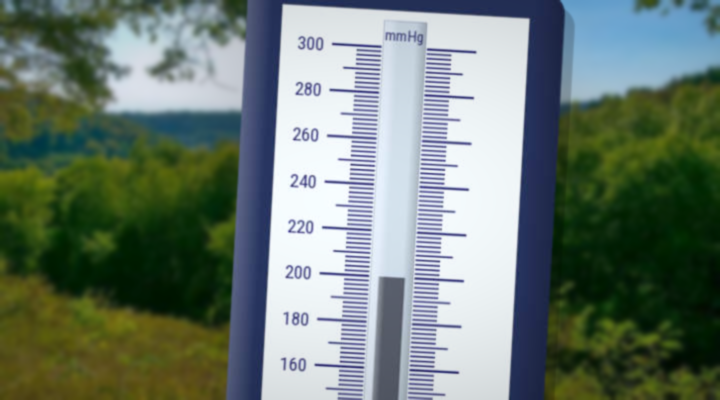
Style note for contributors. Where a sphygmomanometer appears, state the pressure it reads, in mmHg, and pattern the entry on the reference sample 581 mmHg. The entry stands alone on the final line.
200 mmHg
